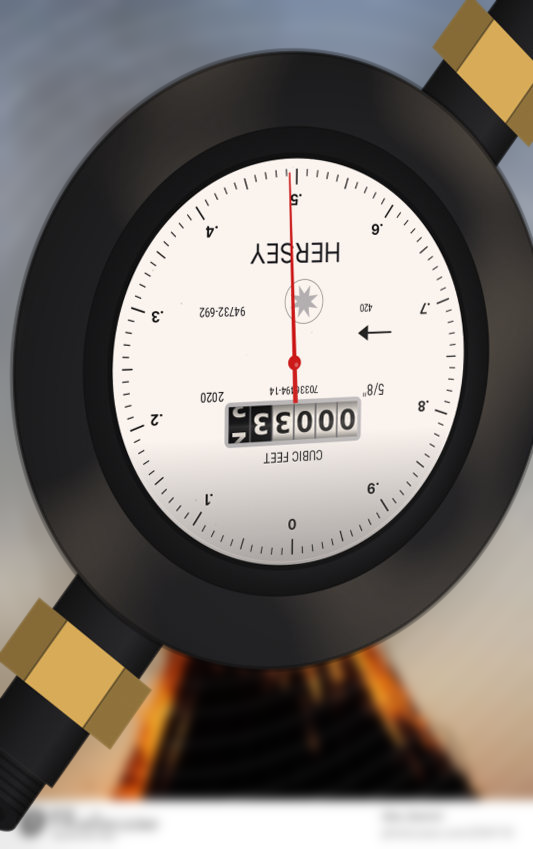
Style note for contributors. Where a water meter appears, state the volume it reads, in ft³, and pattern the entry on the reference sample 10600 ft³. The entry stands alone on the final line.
332.49 ft³
